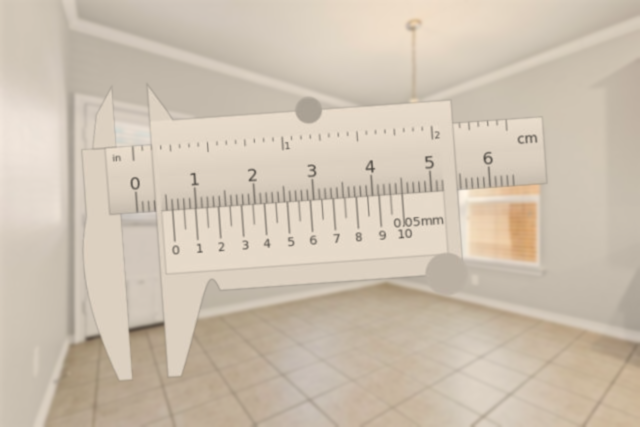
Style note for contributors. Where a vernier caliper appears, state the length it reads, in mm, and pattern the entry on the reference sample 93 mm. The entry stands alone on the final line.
6.0 mm
